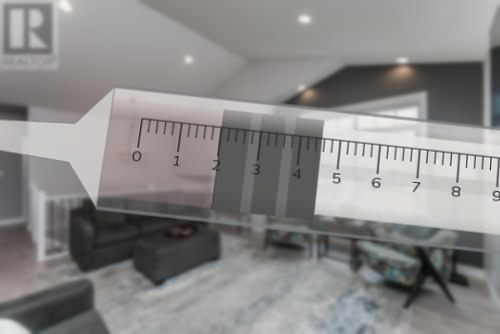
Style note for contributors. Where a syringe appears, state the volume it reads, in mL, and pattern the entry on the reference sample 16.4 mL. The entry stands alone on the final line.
2 mL
